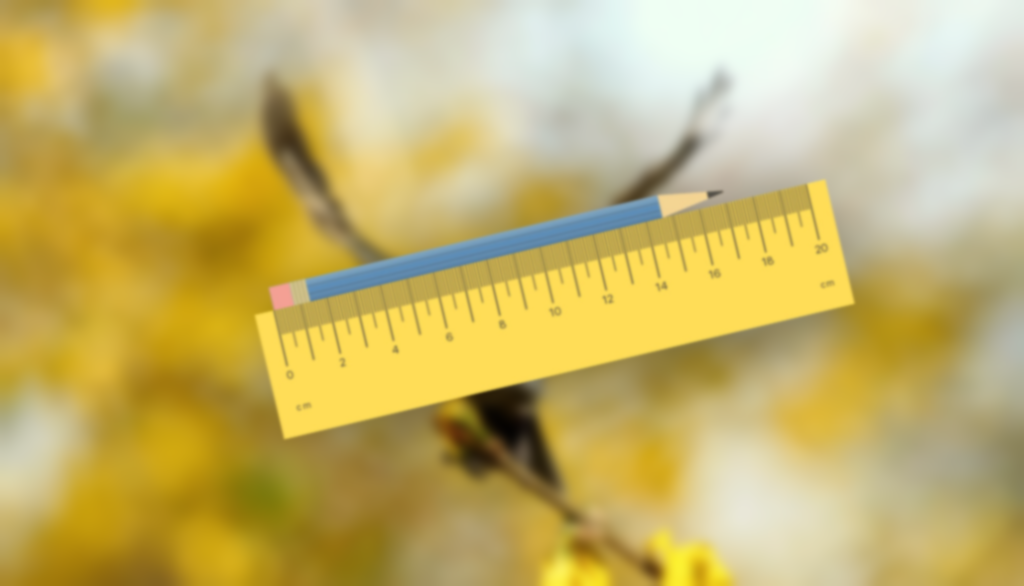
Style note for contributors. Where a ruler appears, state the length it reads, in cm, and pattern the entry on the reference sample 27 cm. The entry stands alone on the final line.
17 cm
